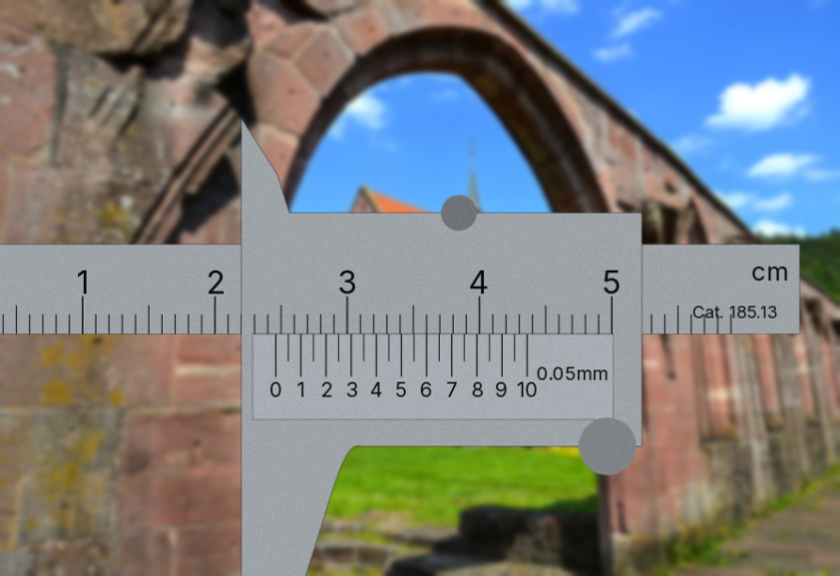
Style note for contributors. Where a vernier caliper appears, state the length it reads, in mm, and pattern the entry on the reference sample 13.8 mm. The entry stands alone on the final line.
24.6 mm
